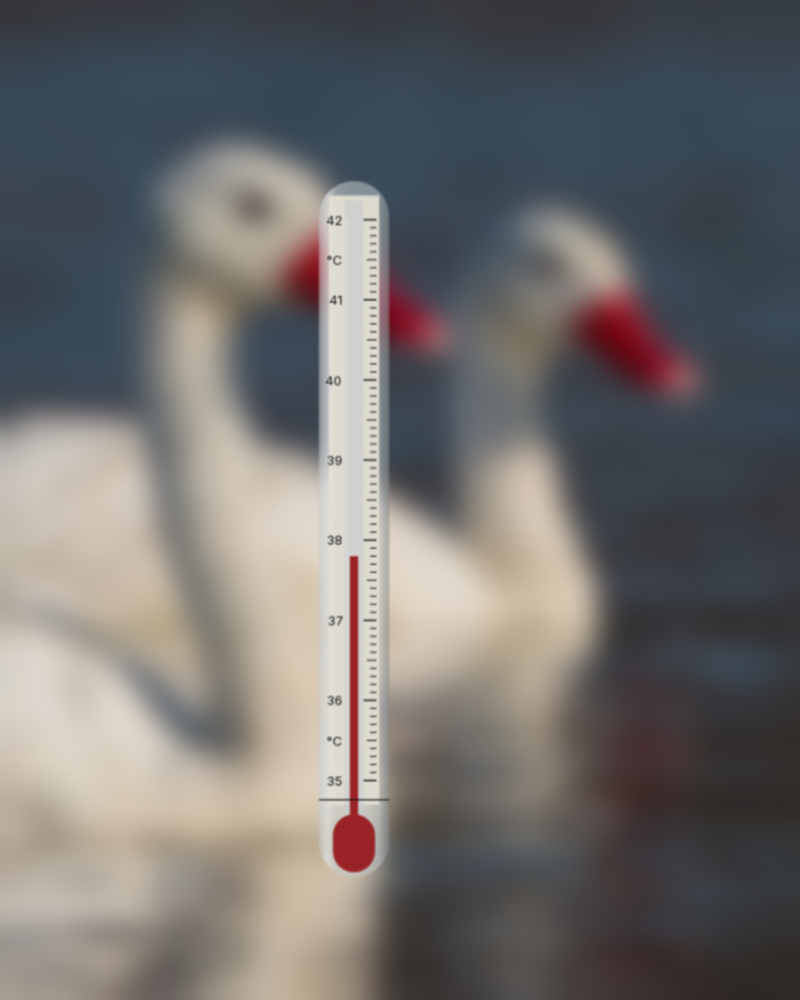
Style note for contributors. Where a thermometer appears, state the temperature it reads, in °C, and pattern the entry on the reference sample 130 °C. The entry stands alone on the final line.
37.8 °C
